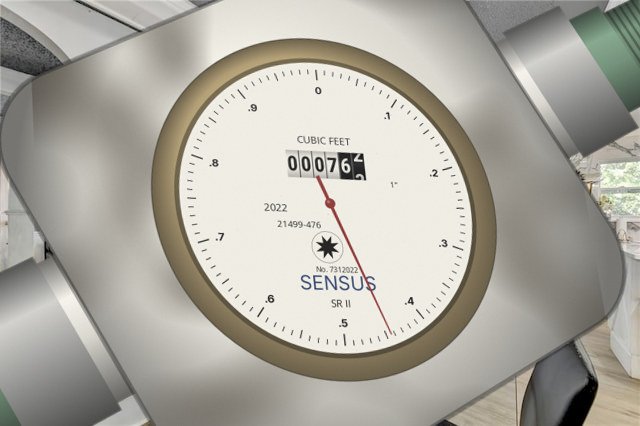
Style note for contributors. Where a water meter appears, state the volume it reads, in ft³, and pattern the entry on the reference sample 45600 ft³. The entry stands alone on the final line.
762.44 ft³
